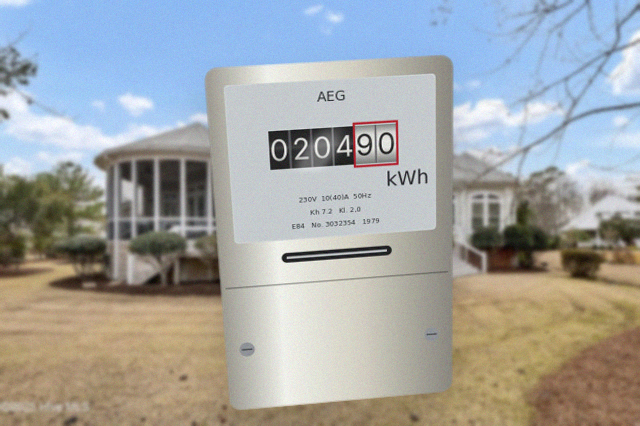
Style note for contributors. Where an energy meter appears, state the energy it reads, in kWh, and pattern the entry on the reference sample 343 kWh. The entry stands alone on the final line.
204.90 kWh
